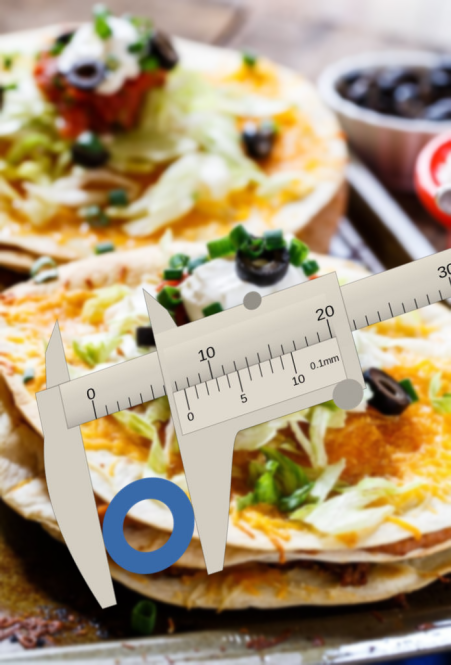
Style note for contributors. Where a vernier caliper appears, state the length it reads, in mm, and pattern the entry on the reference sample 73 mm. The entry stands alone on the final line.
7.6 mm
